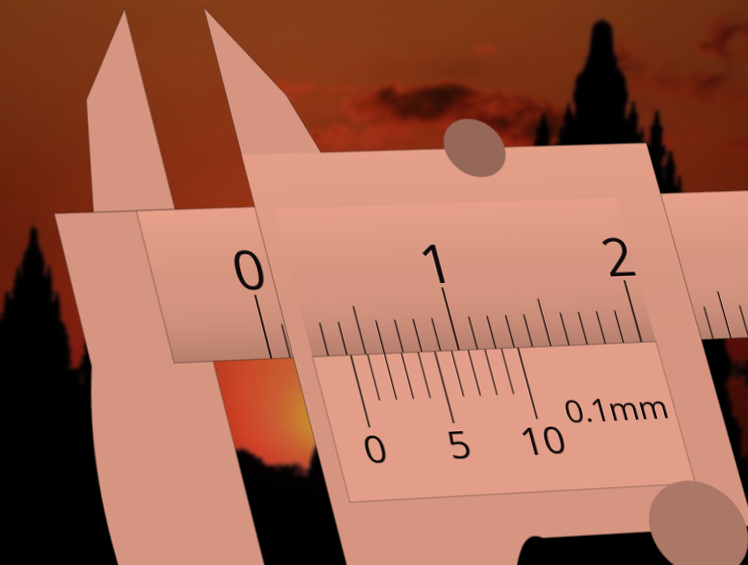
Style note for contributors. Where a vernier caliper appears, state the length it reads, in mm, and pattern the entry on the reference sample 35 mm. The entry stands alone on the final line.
4.2 mm
